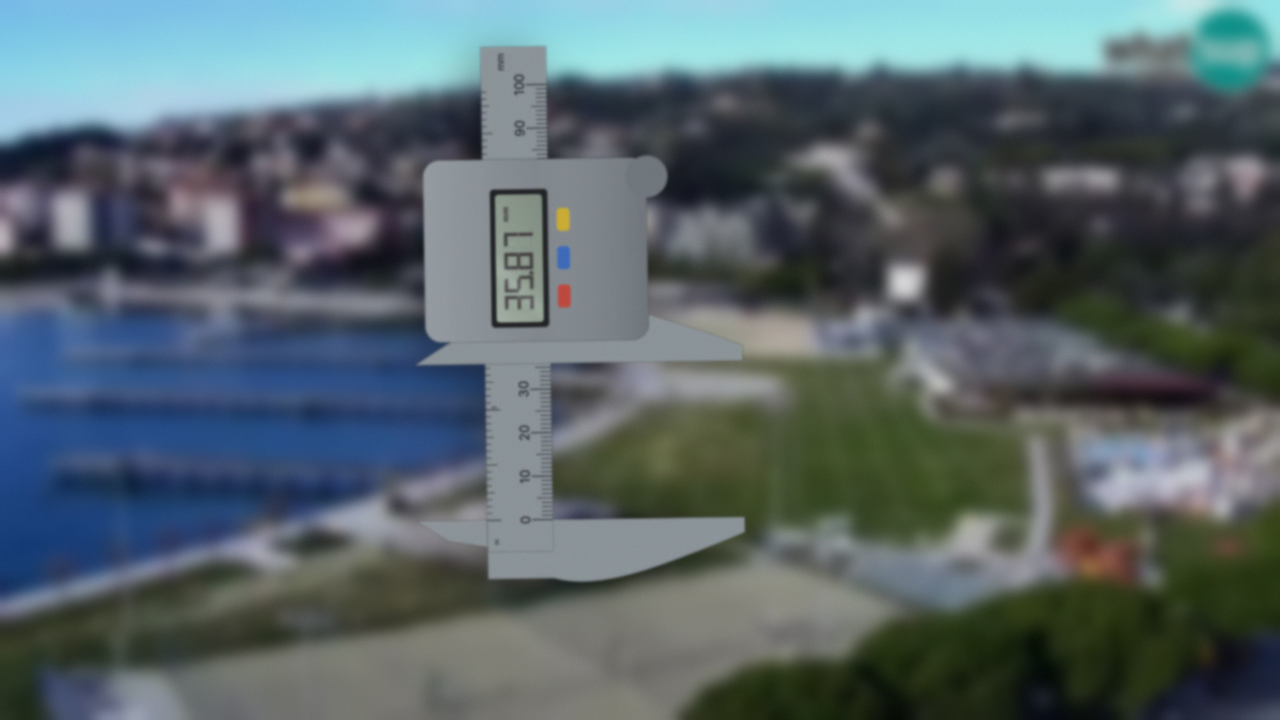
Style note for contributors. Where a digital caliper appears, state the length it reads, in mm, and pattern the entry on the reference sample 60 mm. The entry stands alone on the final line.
35.87 mm
